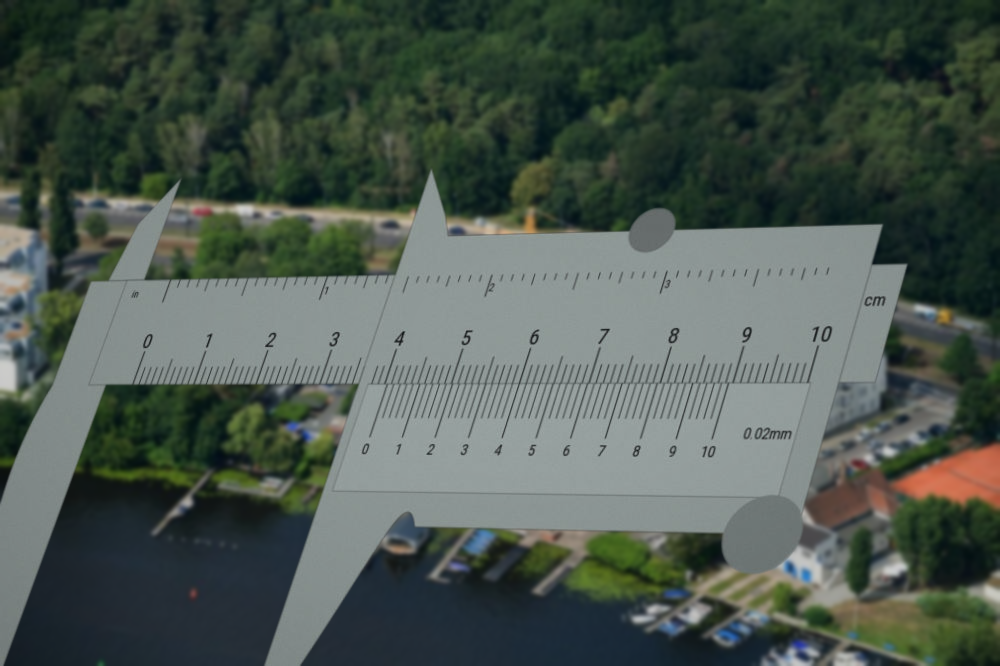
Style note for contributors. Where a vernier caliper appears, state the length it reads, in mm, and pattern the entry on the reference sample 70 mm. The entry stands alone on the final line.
40.4 mm
